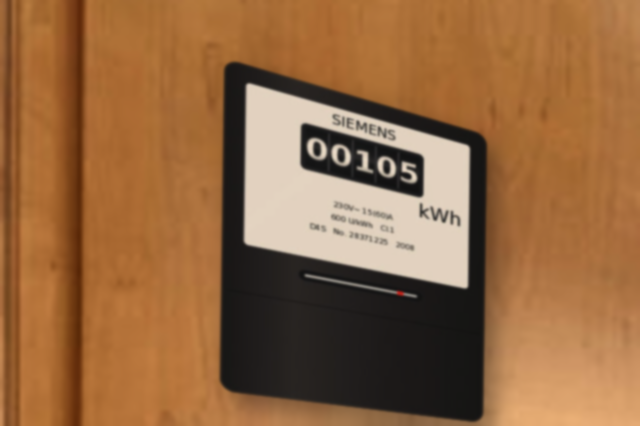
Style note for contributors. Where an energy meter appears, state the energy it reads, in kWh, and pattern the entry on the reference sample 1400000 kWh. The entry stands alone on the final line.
105 kWh
